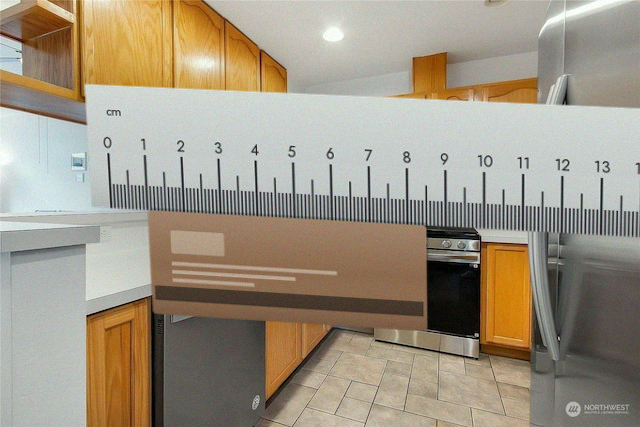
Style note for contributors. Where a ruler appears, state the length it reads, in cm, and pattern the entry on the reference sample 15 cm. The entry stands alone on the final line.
7.5 cm
